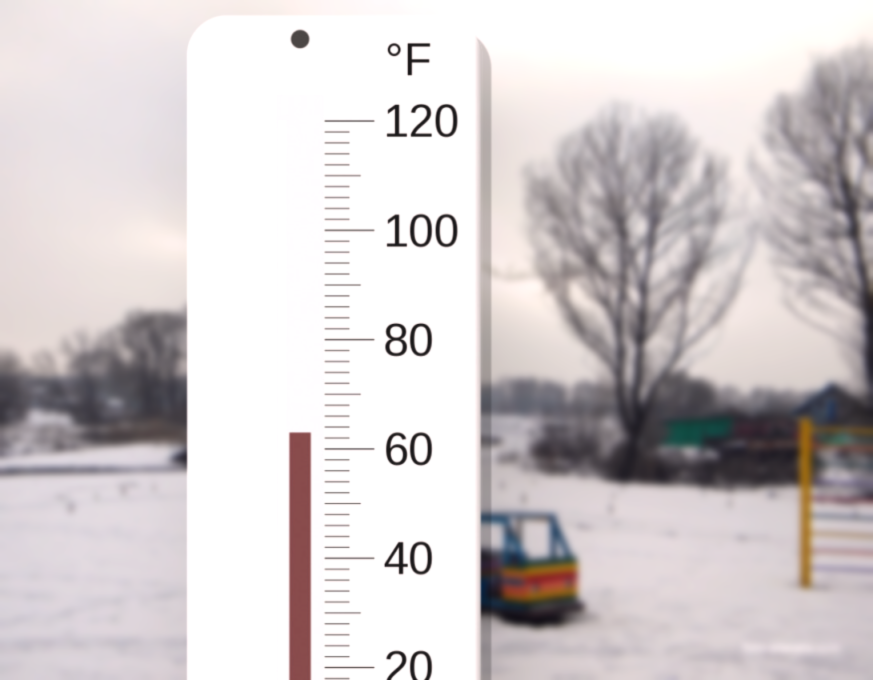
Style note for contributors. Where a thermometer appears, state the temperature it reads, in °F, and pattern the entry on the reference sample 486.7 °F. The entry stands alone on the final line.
63 °F
